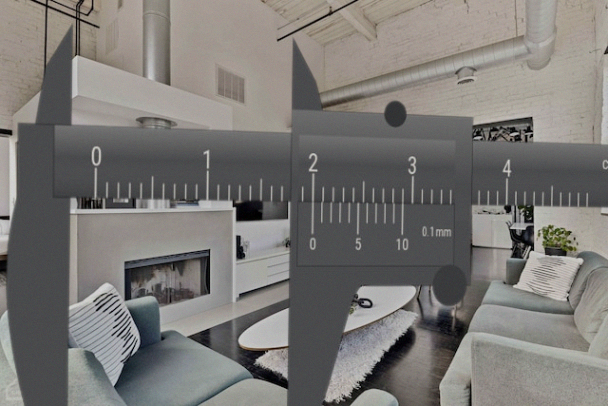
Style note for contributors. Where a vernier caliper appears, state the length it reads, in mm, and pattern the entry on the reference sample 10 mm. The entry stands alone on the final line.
20.0 mm
